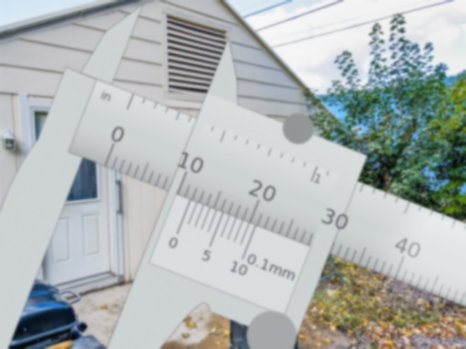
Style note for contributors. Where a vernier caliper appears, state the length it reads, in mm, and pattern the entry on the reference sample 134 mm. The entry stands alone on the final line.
11.8 mm
